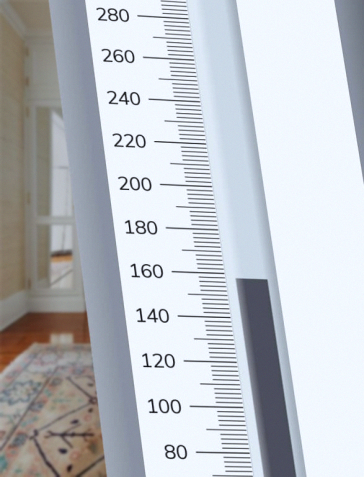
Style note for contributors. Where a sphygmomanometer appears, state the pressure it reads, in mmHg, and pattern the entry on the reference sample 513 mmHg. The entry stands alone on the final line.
158 mmHg
